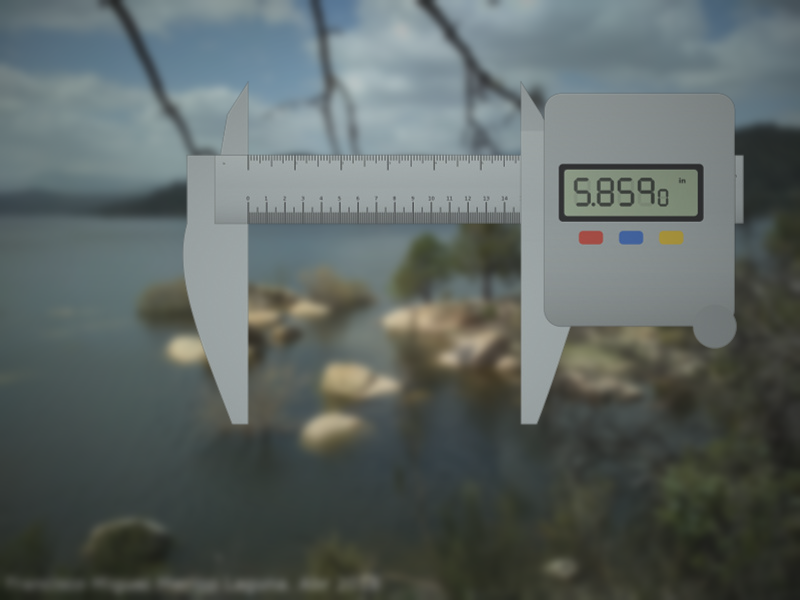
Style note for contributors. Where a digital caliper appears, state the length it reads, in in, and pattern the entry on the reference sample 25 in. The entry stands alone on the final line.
5.8590 in
